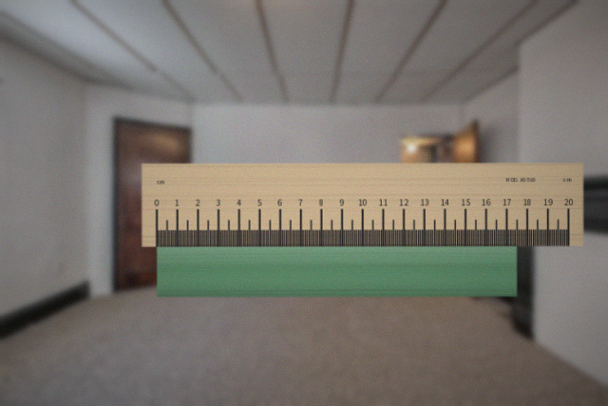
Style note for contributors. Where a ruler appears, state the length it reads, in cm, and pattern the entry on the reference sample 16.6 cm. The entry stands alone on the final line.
17.5 cm
